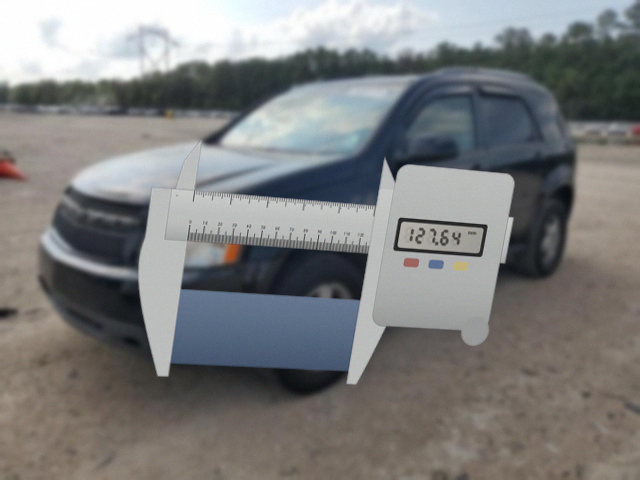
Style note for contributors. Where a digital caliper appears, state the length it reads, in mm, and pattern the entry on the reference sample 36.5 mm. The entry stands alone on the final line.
127.64 mm
